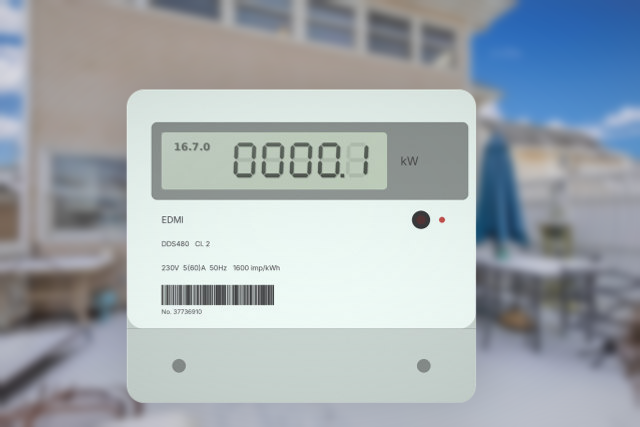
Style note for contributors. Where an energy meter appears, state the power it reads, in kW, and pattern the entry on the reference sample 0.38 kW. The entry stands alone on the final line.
0.1 kW
